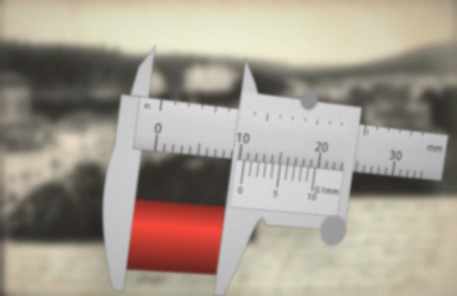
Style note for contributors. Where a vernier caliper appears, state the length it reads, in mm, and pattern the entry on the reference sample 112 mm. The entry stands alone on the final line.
10.6 mm
